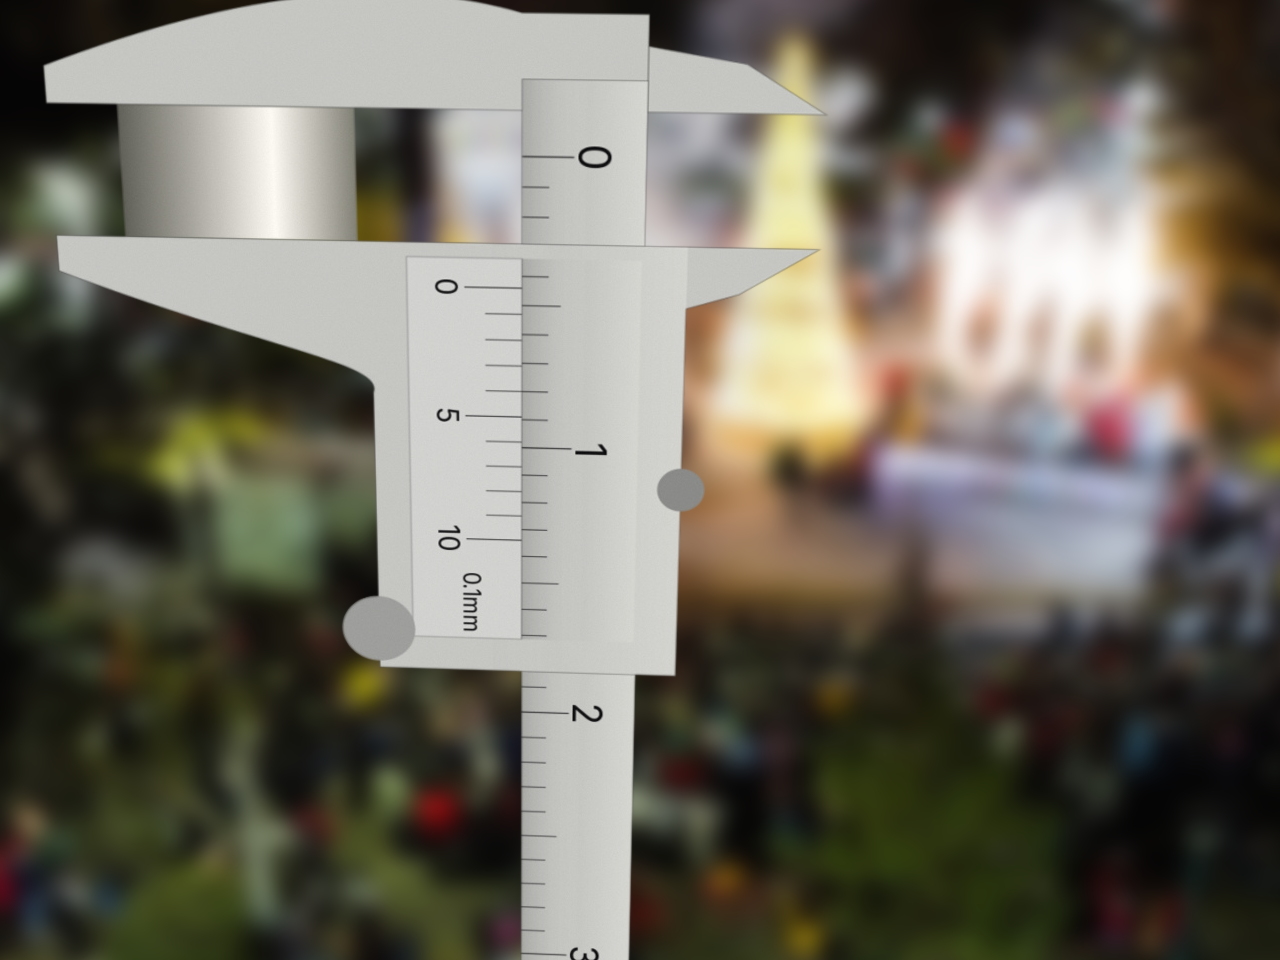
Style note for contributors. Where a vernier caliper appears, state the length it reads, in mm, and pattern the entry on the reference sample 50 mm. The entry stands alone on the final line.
4.4 mm
